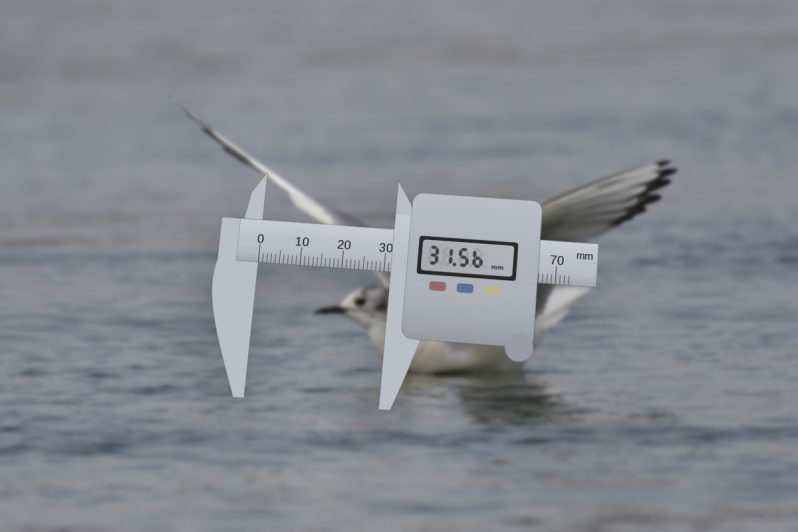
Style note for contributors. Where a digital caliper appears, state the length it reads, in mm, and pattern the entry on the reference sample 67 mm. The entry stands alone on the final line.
31.56 mm
